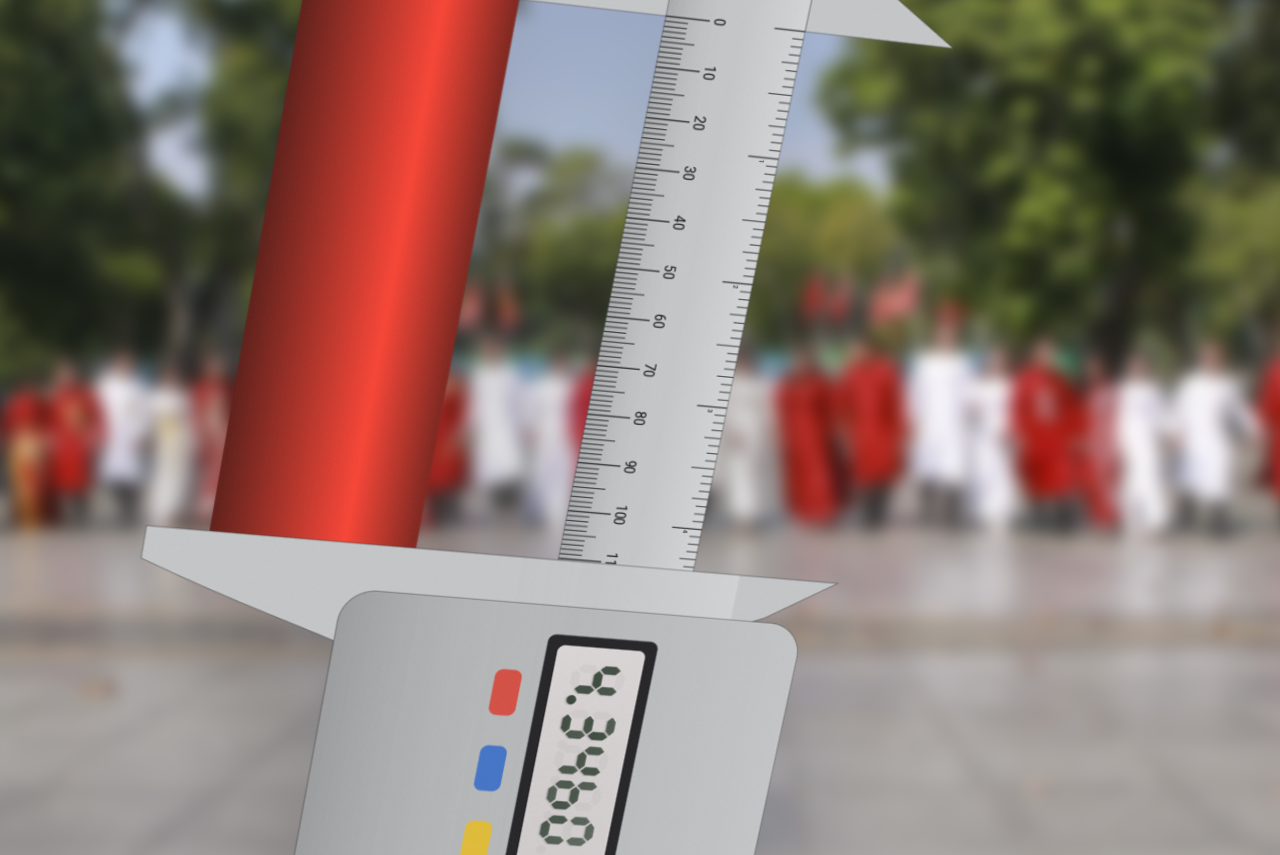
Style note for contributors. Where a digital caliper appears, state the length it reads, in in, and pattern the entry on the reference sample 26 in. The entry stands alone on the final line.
4.3460 in
